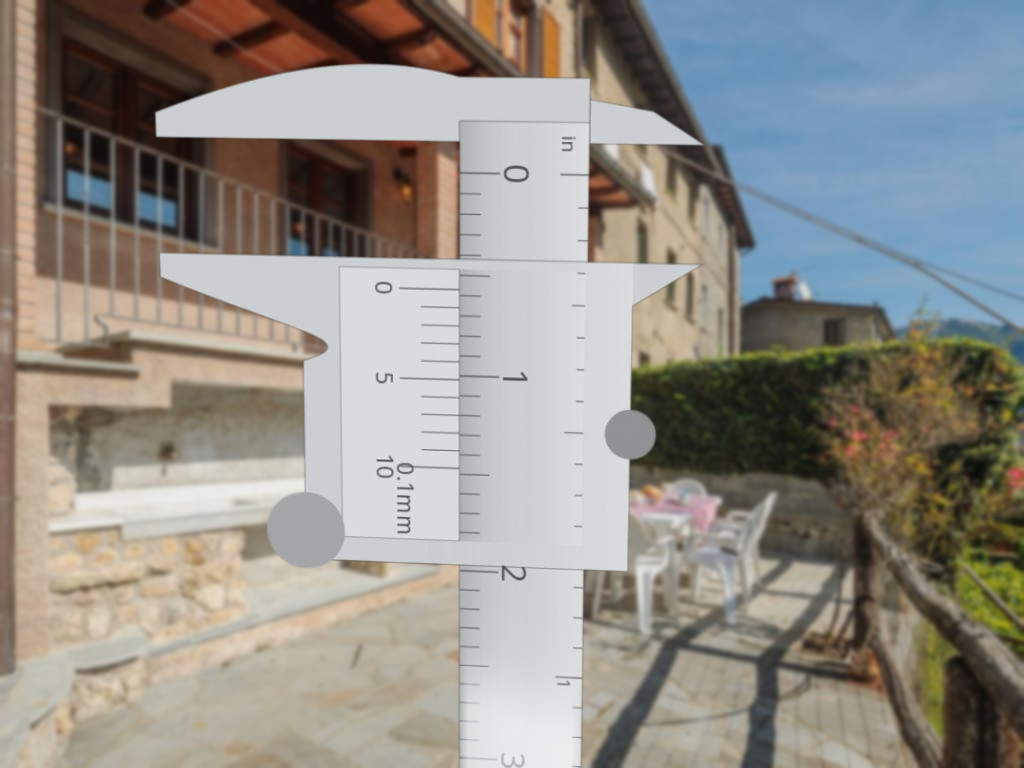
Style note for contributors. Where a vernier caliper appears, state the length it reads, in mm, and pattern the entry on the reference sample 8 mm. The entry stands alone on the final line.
5.7 mm
